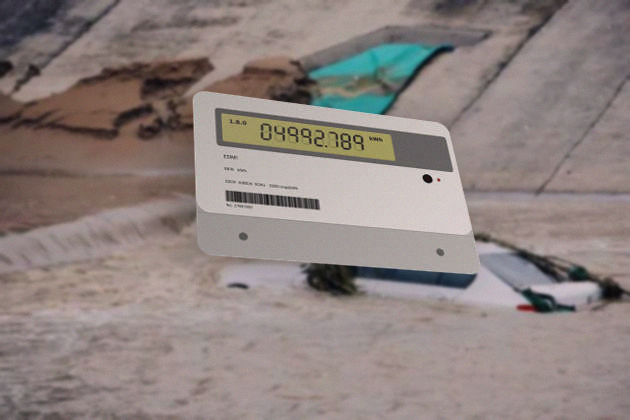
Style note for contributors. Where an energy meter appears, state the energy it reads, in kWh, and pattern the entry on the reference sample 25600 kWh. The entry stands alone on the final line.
4992.789 kWh
